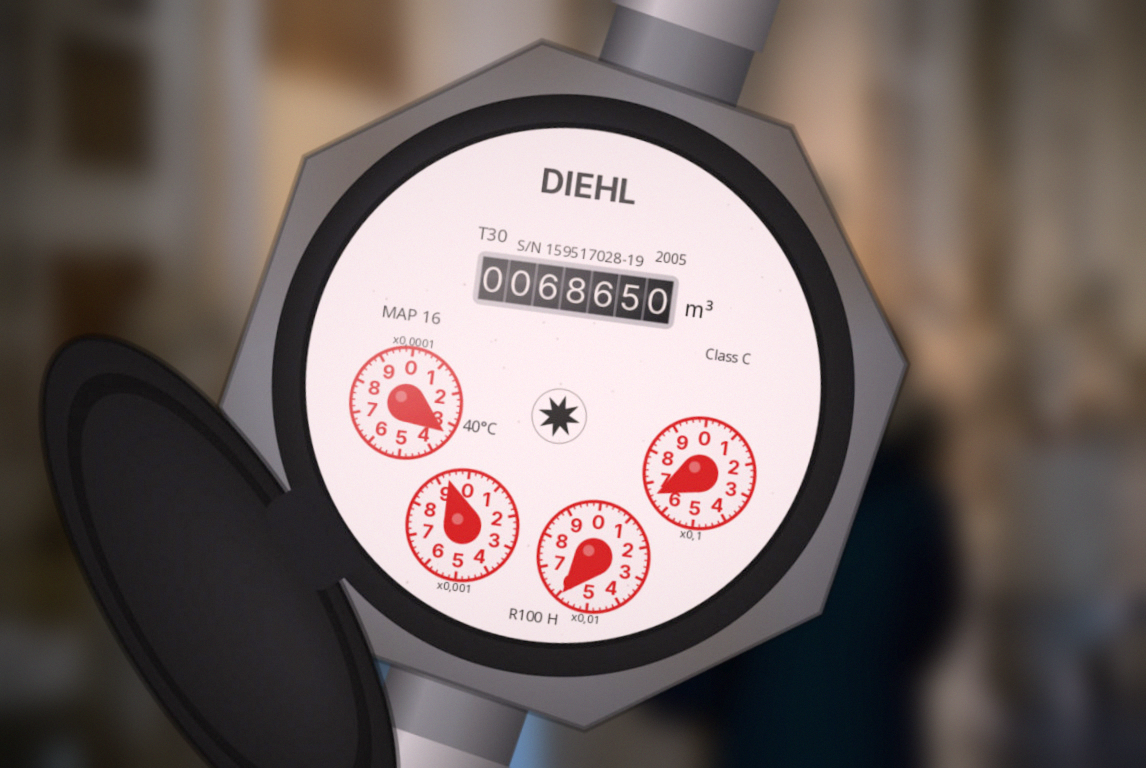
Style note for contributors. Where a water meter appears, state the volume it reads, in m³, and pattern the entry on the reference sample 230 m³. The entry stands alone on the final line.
68650.6593 m³
